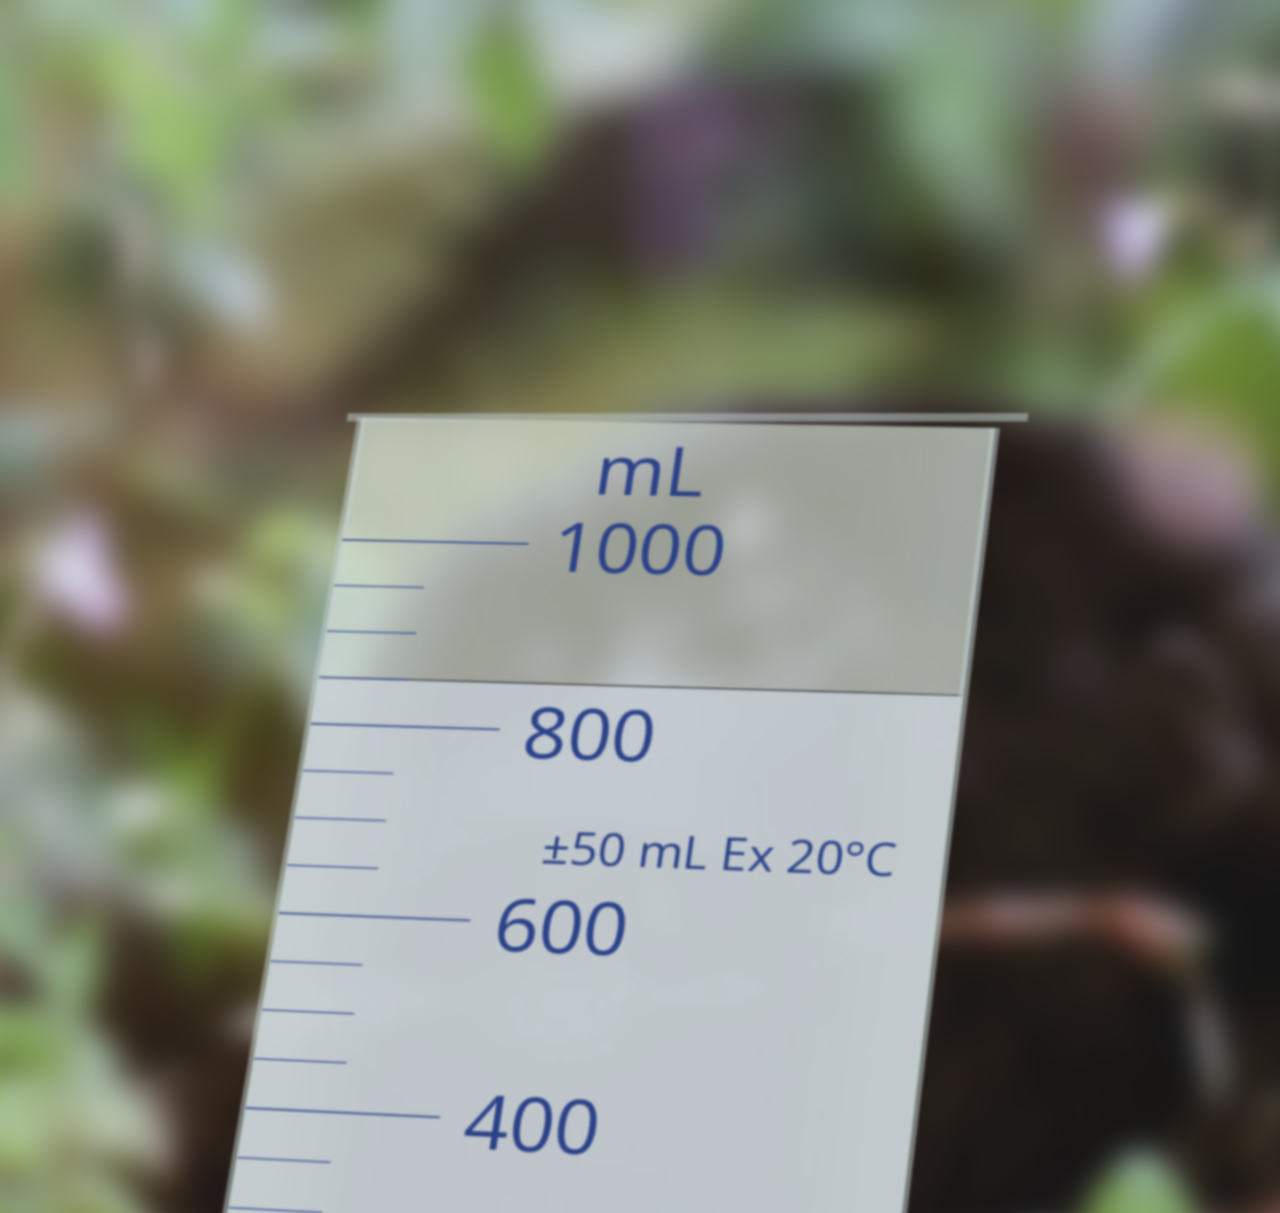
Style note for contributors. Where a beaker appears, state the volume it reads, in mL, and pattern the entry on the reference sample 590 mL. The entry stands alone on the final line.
850 mL
